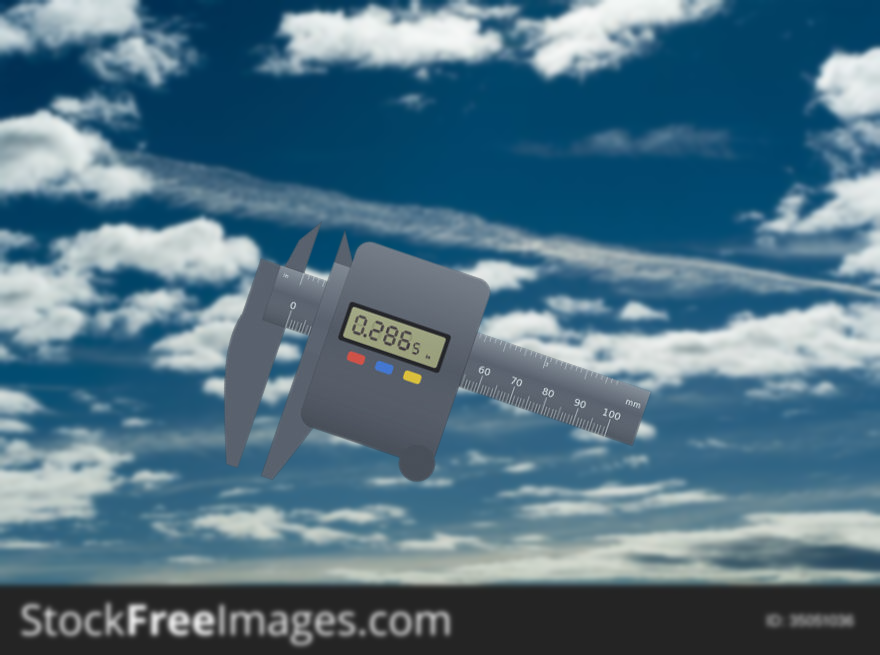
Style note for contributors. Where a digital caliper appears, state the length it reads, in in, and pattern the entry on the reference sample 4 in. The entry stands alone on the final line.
0.2865 in
